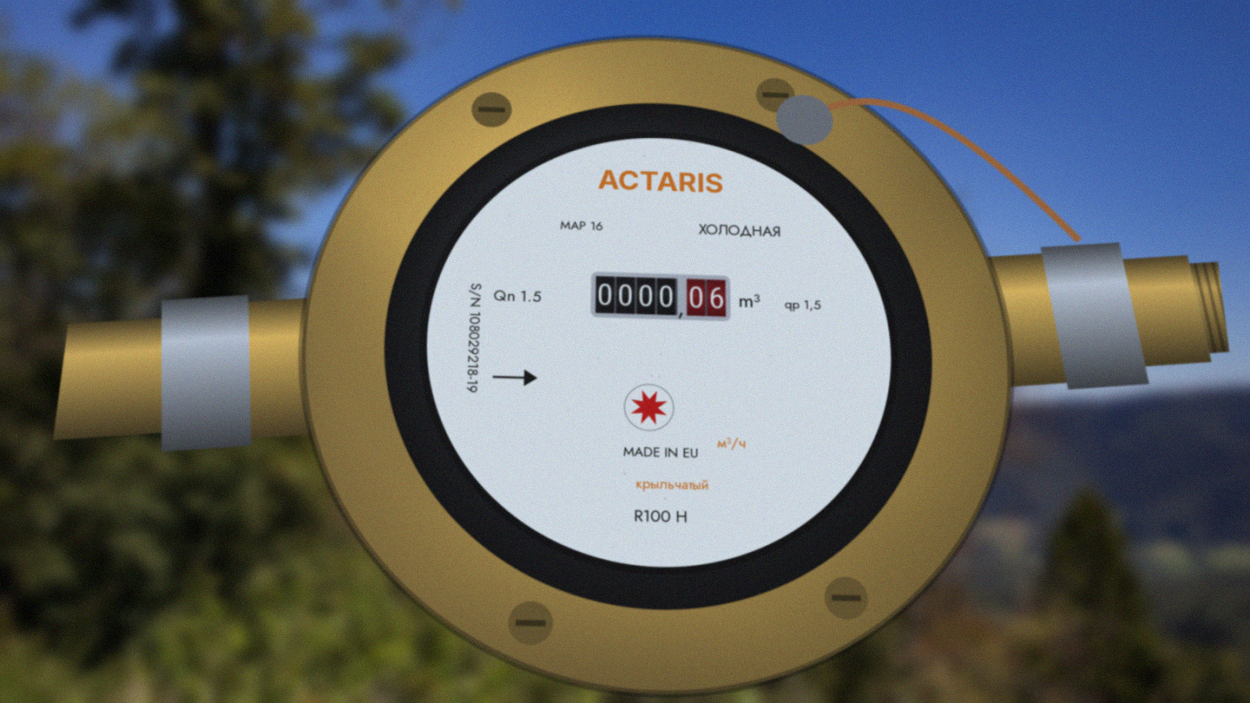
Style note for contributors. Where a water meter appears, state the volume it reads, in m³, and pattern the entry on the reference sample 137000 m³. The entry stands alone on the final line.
0.06 m³
